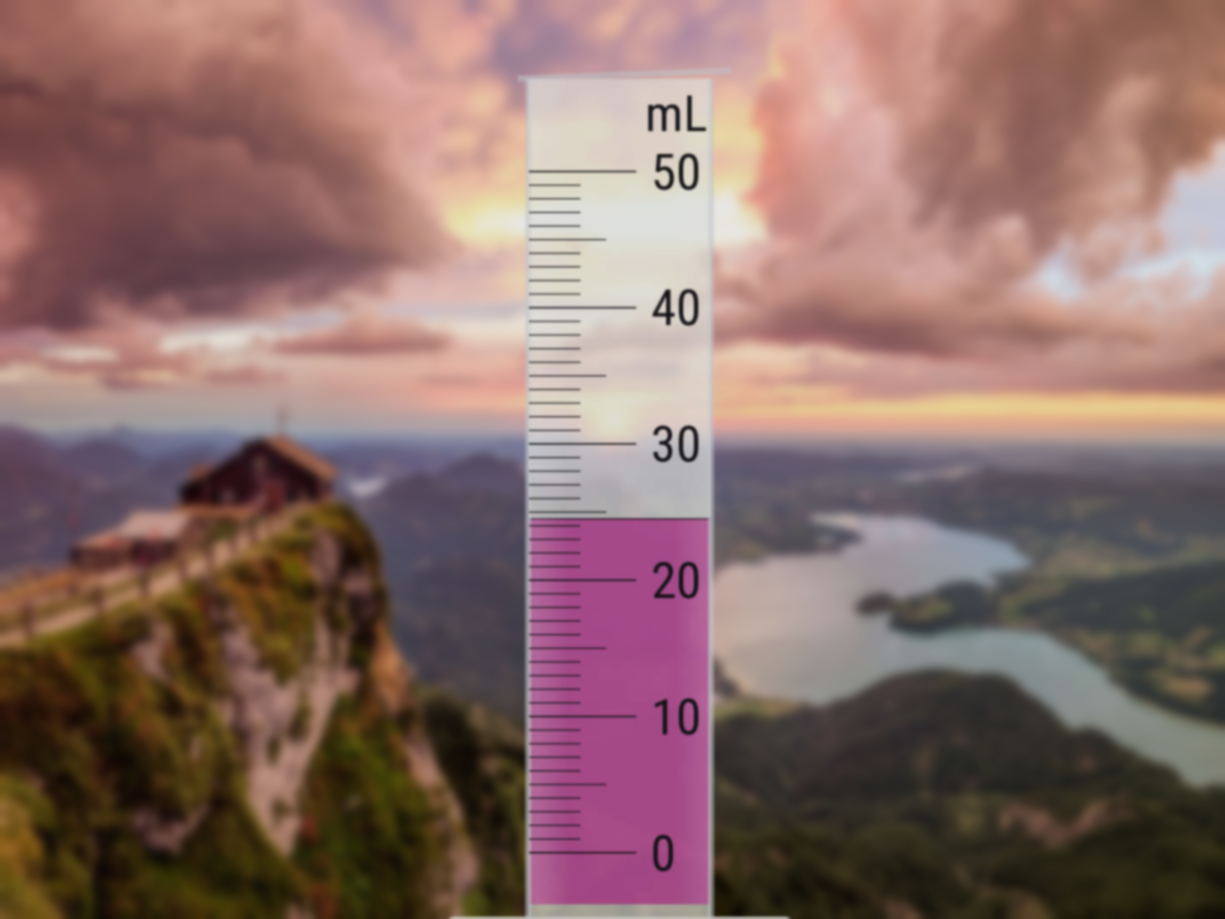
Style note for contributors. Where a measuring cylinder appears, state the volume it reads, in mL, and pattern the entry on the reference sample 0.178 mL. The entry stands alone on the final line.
24.5 mL
